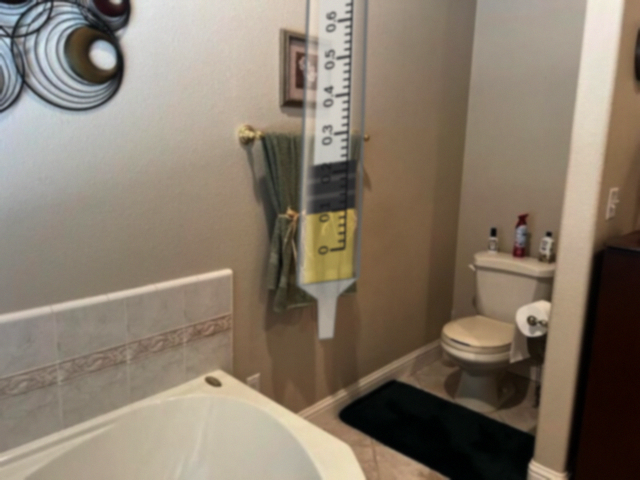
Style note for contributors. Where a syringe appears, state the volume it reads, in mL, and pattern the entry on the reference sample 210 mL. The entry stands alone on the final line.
0.1 mL
